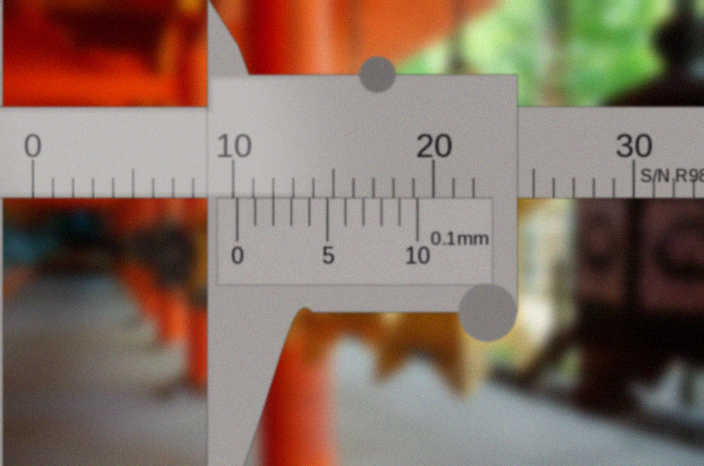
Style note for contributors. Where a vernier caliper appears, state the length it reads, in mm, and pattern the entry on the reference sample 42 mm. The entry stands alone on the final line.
10.2 mm
